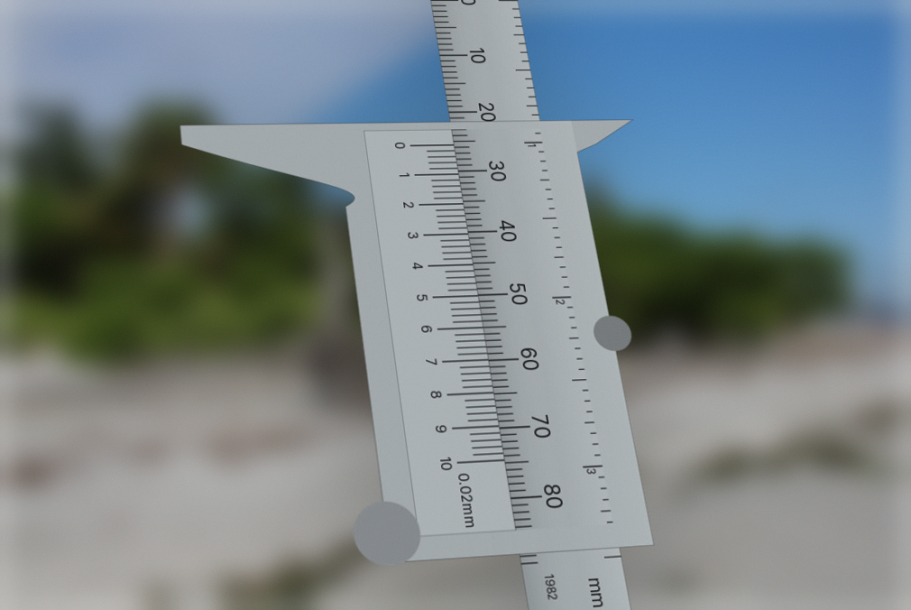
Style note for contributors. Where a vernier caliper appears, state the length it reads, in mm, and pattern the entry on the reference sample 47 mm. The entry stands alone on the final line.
25.6 mm
